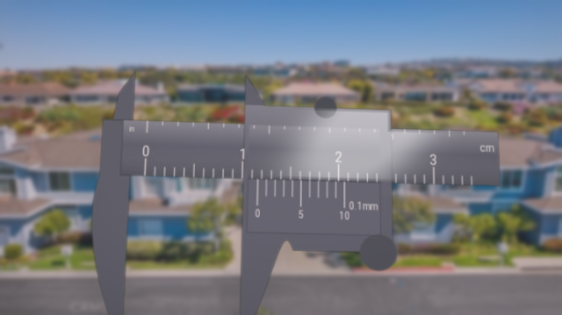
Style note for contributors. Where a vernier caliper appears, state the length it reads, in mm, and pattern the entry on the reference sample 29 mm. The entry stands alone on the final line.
11.6 mm
